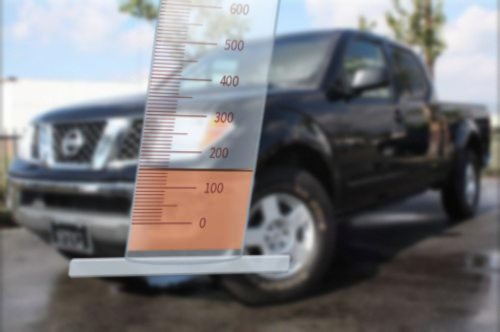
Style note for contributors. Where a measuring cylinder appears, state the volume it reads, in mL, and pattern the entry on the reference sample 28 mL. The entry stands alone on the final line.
150 mL
